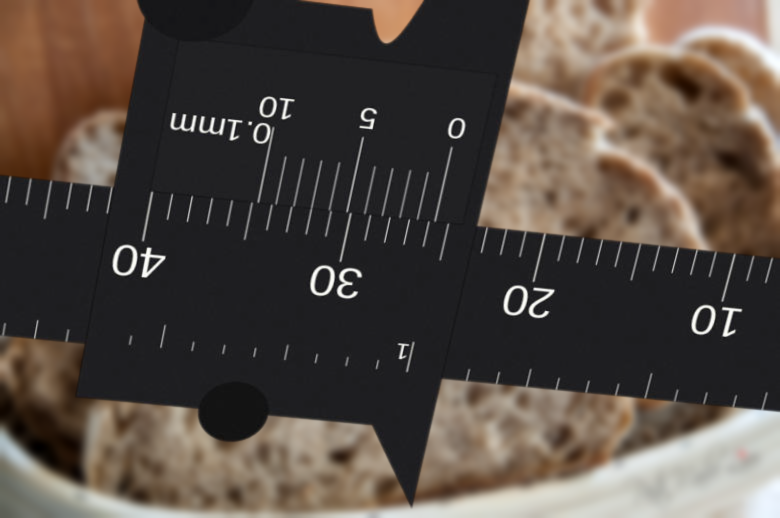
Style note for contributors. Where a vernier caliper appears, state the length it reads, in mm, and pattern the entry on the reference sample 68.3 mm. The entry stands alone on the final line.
25.7 mm
